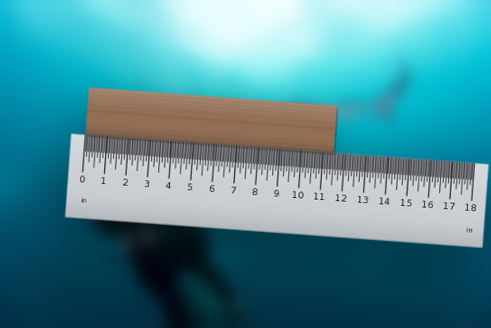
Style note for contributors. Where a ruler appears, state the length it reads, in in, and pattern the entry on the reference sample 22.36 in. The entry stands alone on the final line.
11.5 in
